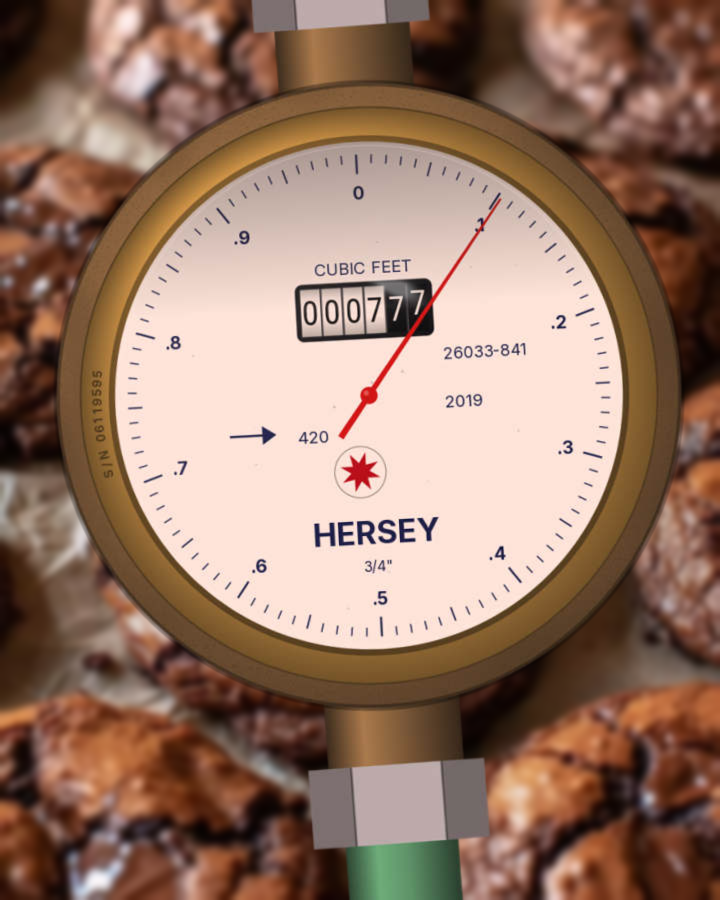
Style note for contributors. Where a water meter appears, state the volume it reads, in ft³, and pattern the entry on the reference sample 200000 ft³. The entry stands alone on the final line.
777.10 ft³
